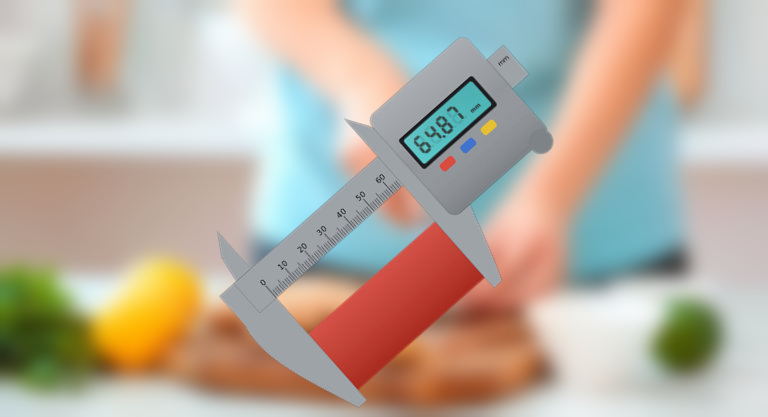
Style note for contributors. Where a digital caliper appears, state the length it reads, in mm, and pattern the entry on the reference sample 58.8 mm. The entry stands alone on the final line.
64.87 mm
